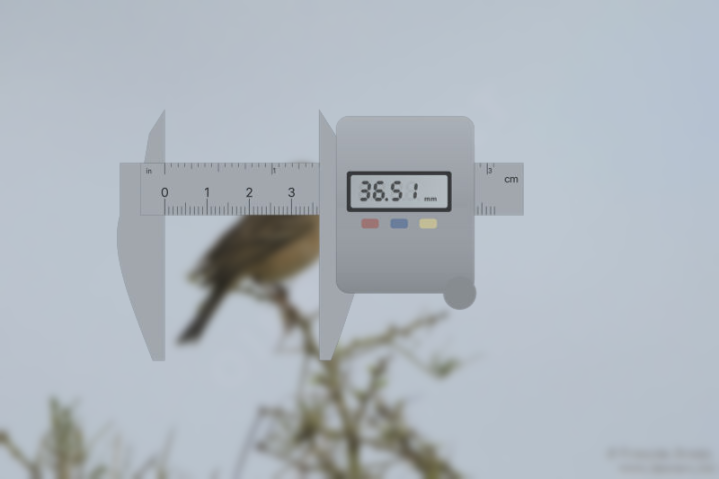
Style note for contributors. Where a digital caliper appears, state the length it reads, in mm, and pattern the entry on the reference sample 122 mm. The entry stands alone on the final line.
36.51 mm
